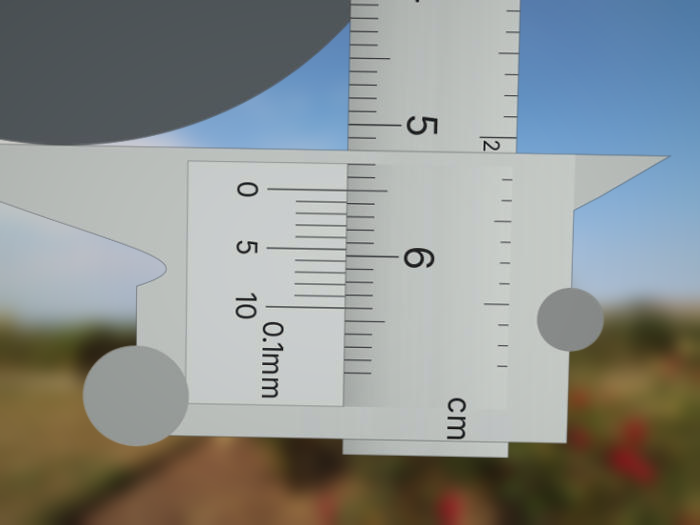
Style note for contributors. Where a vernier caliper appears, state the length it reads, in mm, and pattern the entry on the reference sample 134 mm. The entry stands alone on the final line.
55.0 mm
